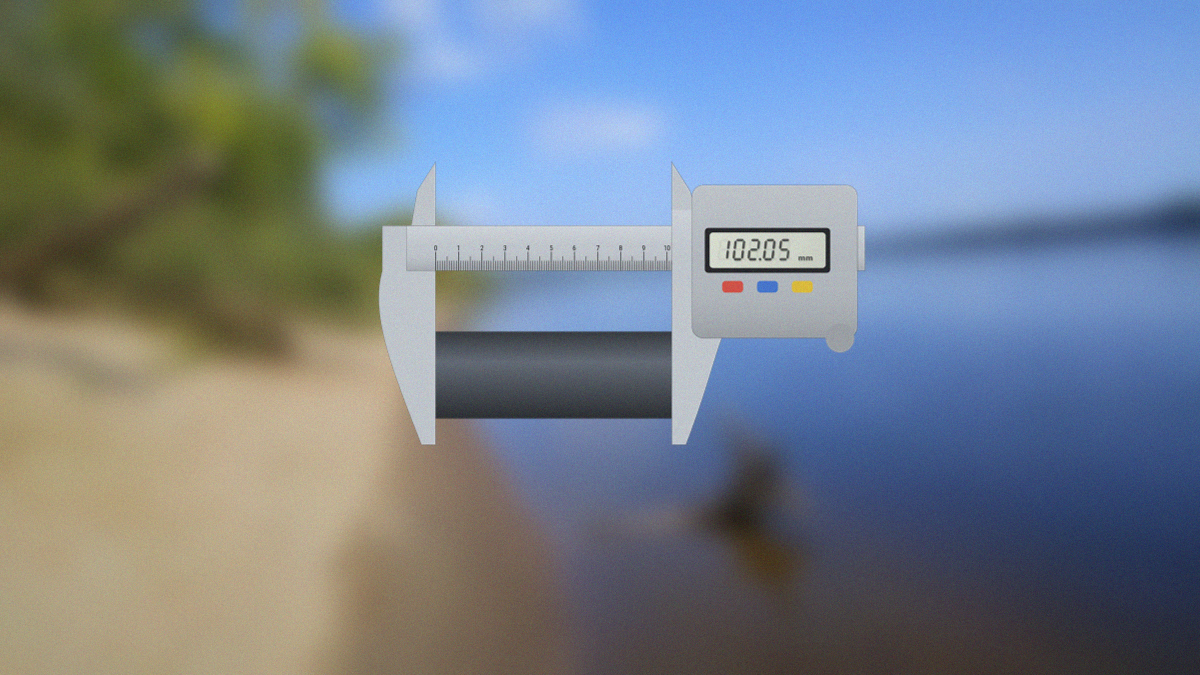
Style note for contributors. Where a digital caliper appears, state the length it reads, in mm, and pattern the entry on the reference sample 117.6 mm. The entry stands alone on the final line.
102.05 mm
